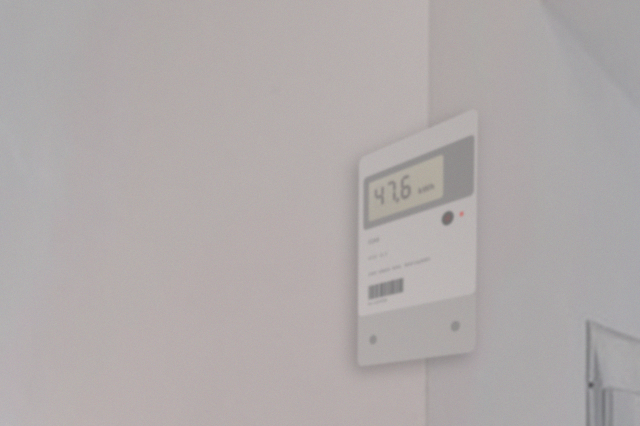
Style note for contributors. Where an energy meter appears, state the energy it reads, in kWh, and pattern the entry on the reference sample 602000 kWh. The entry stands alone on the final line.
47.6 kWh
